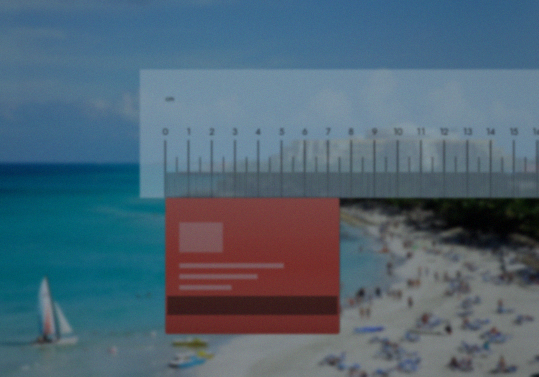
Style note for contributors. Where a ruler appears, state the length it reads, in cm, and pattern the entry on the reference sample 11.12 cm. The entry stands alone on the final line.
7.5 cm
